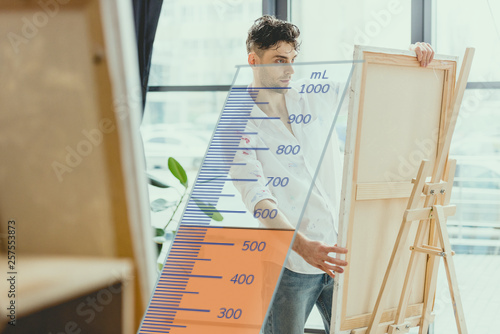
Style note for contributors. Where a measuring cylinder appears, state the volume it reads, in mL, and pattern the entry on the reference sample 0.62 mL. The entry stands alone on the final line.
550 mL
